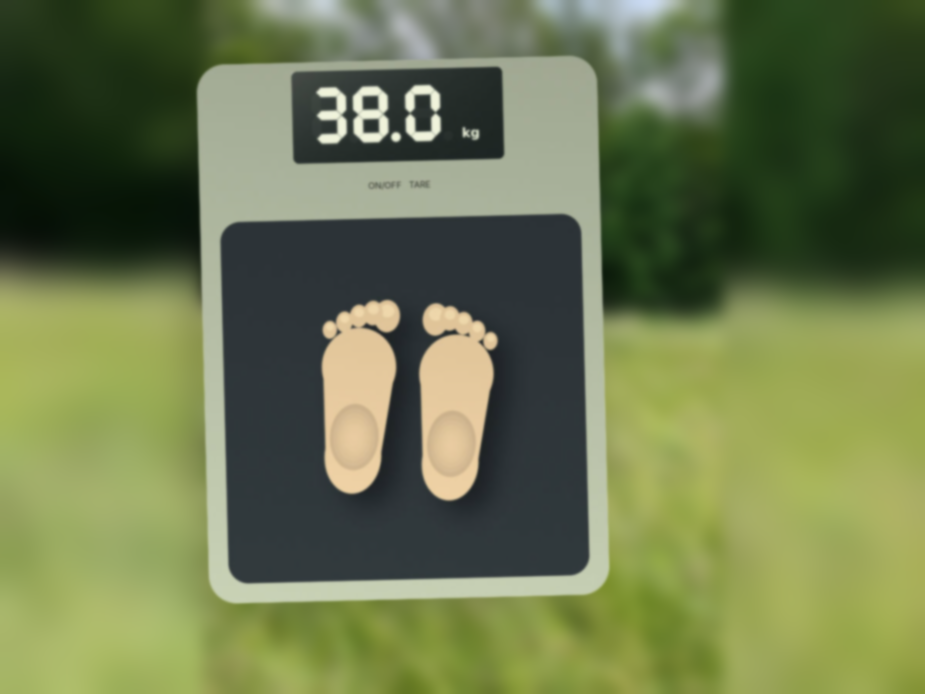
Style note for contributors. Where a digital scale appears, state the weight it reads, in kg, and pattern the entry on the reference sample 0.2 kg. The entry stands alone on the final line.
38.0 kg
